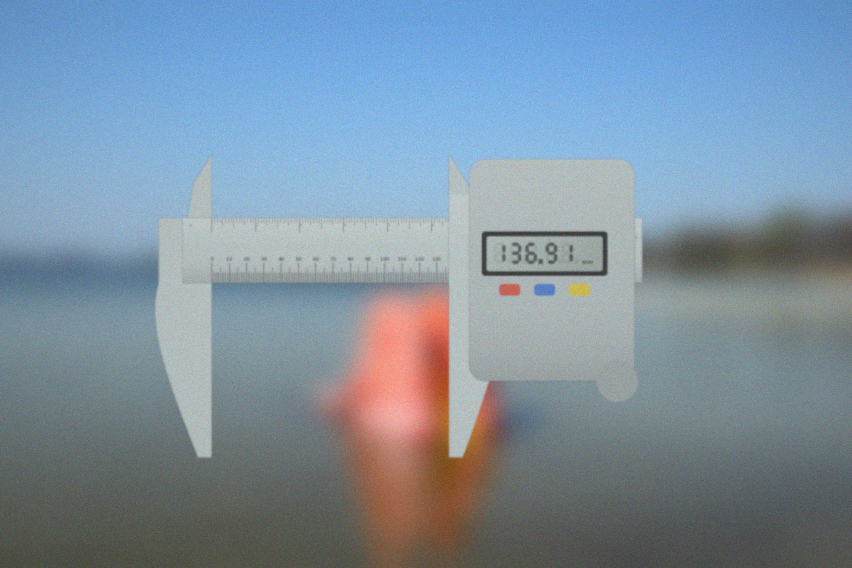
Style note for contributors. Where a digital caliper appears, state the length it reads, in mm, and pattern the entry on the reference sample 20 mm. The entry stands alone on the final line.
136.91 mm
